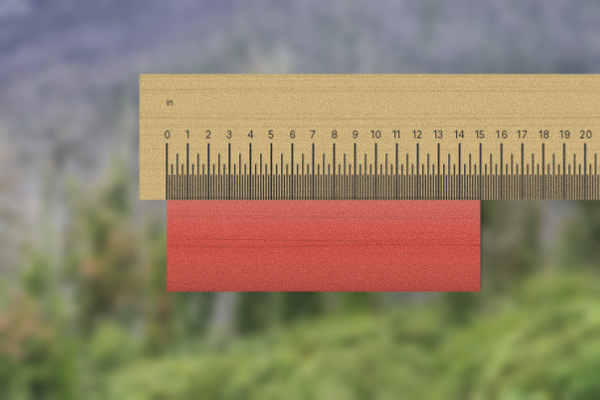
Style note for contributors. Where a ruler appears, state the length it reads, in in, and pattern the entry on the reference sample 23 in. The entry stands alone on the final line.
15 in
